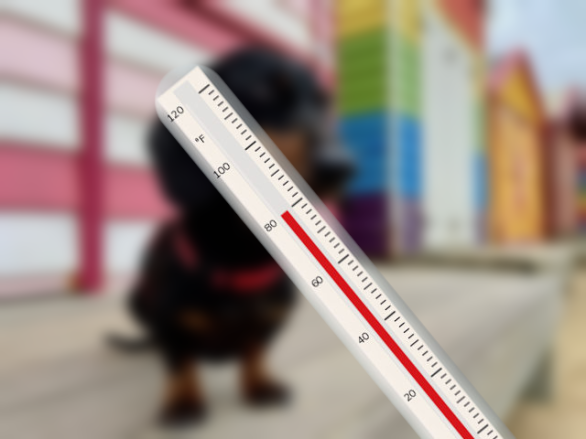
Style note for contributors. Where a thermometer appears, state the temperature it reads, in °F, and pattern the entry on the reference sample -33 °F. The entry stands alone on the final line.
80 °F
